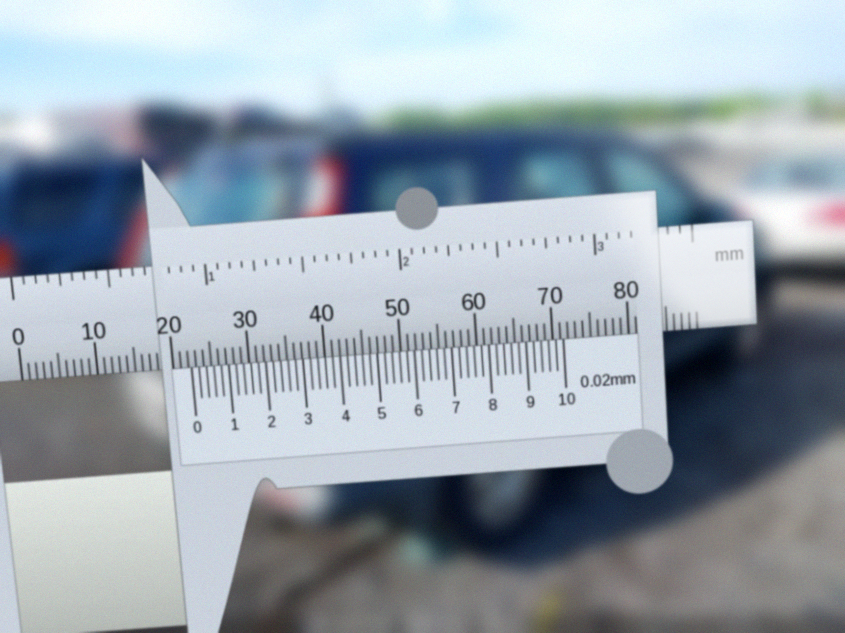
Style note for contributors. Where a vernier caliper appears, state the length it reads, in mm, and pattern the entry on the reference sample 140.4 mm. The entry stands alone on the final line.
22.4 mm
